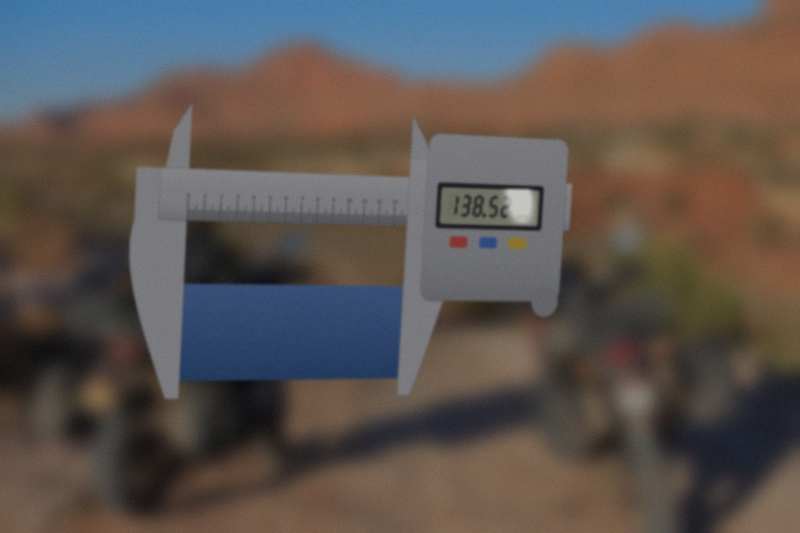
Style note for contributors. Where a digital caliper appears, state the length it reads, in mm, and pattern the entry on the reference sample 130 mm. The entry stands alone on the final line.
138.52 mm
